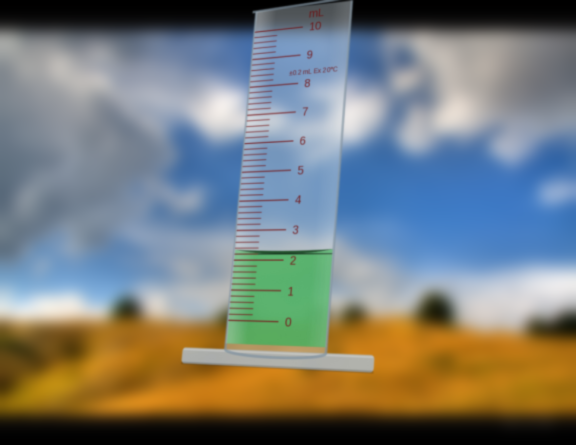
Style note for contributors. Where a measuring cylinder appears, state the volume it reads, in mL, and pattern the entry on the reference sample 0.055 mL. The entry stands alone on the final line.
2.2 mL
